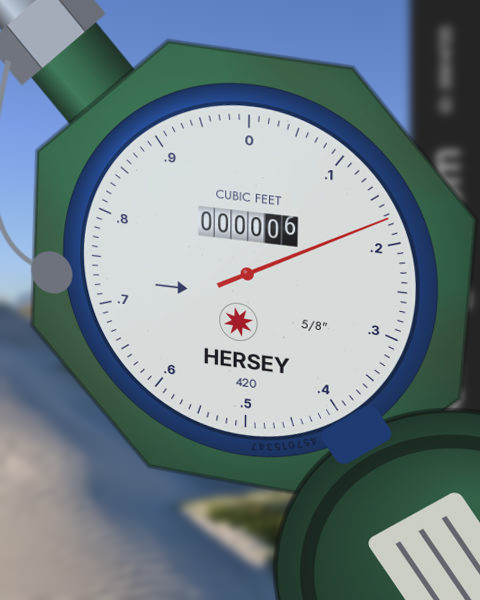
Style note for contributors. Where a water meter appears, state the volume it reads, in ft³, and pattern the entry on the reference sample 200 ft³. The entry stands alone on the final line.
6.17 ft³
